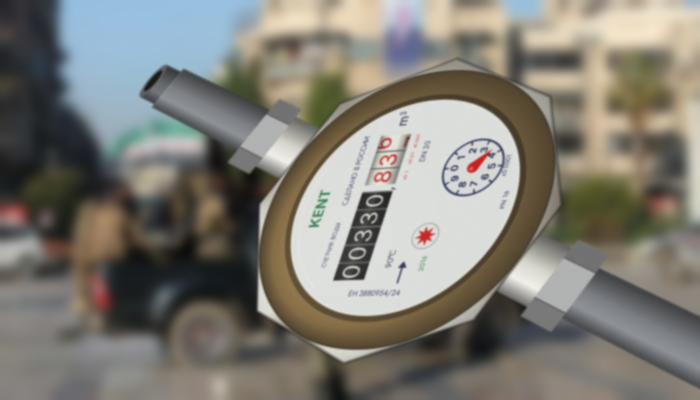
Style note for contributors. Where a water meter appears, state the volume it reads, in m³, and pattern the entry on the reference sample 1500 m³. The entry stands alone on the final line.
330.8363 m³
